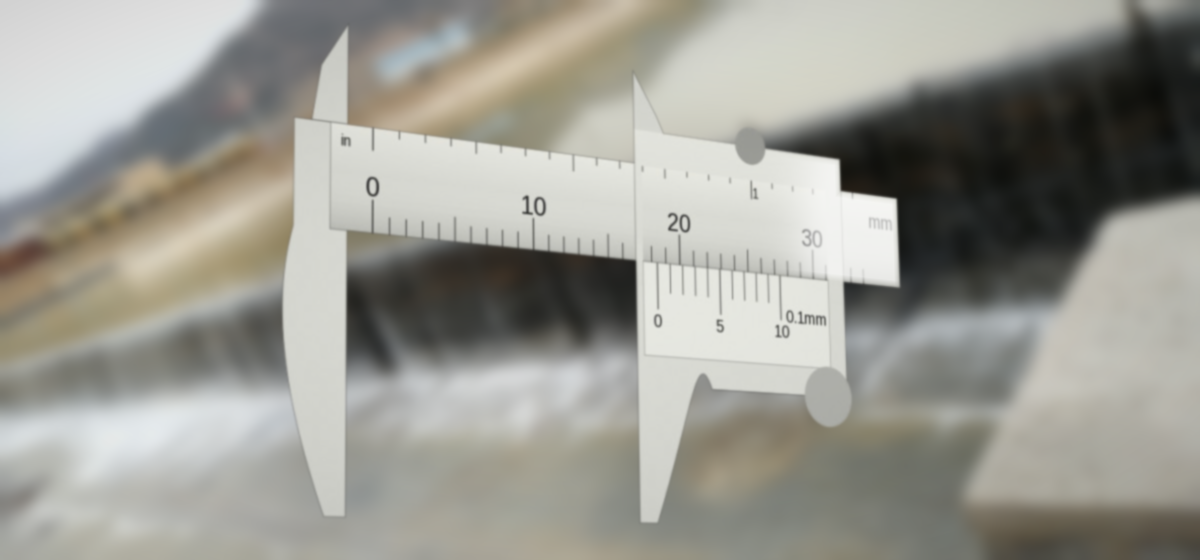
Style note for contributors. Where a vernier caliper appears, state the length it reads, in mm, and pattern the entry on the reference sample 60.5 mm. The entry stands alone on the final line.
18.4 mm
